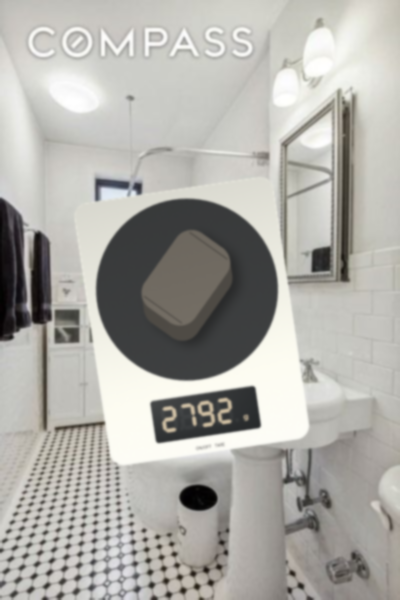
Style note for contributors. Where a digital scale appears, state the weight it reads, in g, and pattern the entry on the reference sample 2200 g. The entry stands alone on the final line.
2792 g
